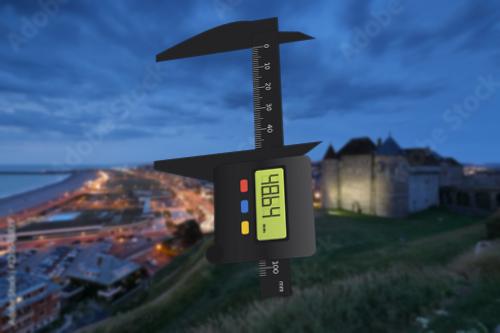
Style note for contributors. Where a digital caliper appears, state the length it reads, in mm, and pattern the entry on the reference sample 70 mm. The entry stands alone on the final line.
48.64 mm
